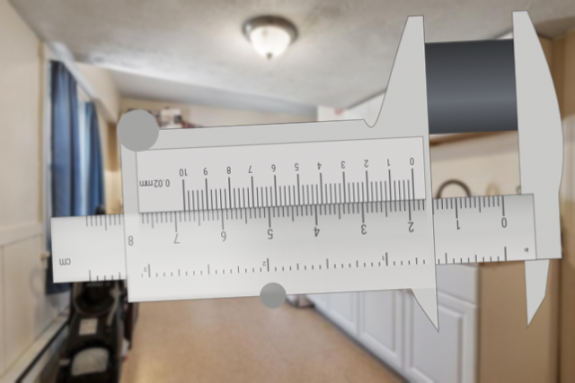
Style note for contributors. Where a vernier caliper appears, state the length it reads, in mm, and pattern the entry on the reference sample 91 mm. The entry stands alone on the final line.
19.0 mm
